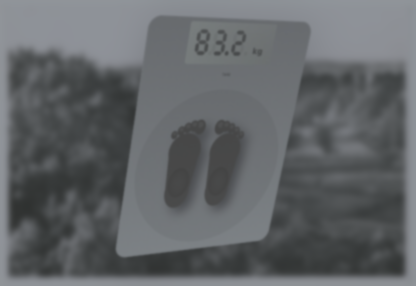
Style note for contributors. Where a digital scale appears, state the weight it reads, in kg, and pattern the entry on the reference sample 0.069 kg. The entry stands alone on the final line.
83.2 kg
